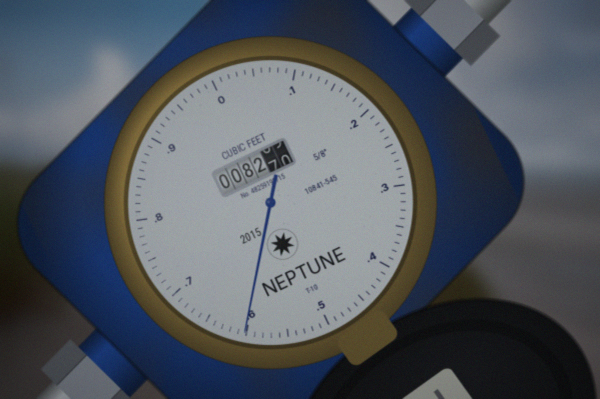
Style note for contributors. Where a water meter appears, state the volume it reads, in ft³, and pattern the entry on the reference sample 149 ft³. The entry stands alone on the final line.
8269.60 ft³
